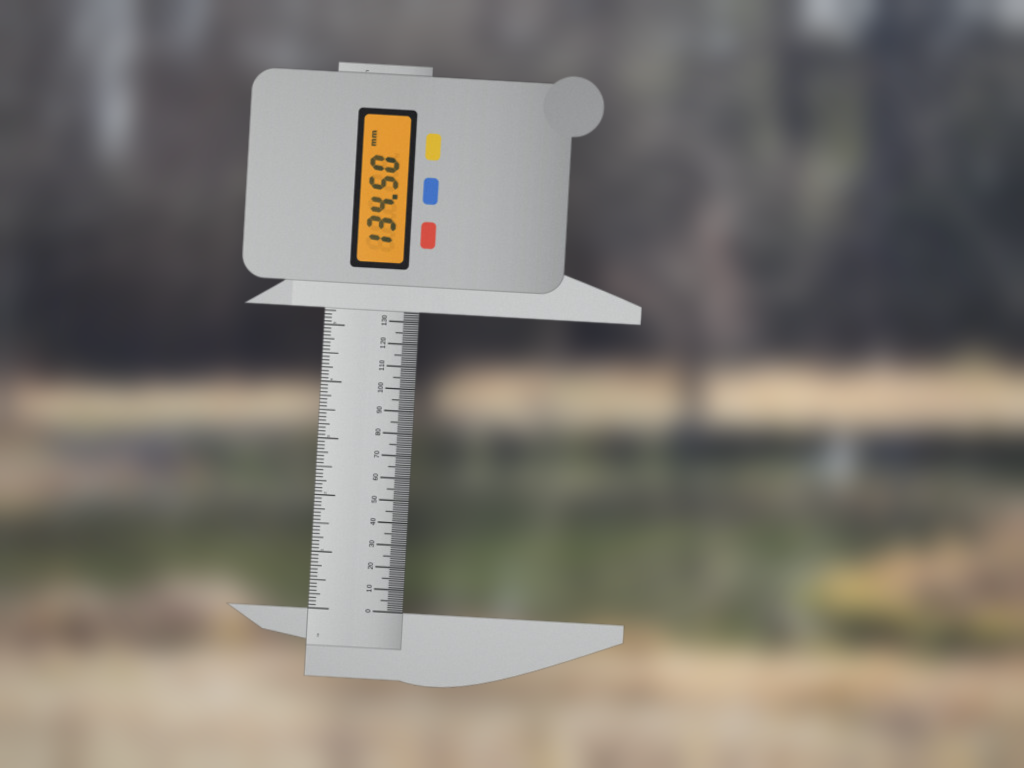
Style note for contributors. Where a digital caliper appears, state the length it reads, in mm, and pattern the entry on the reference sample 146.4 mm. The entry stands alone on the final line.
134.50 mm
